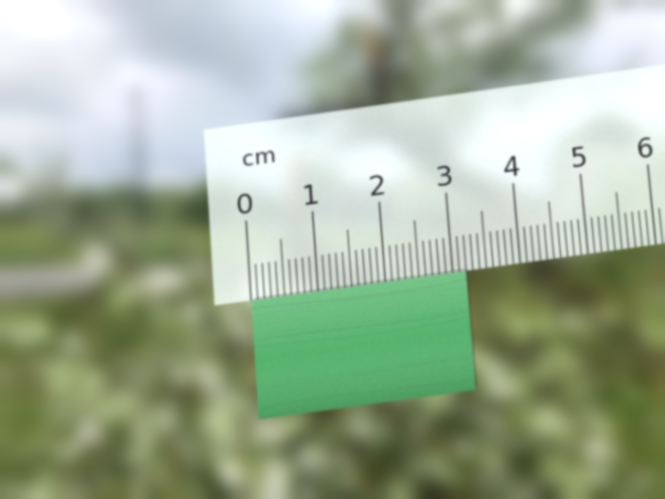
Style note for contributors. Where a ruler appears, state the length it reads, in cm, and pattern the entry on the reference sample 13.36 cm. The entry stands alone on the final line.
3.2 cm
